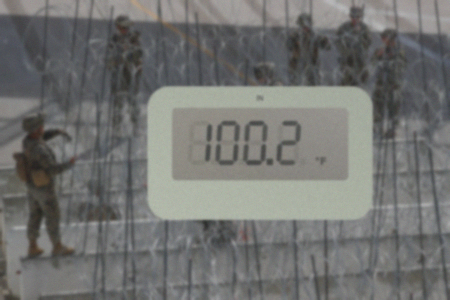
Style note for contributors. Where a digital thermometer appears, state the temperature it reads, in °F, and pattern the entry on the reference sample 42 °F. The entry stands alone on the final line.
100.2 °F
